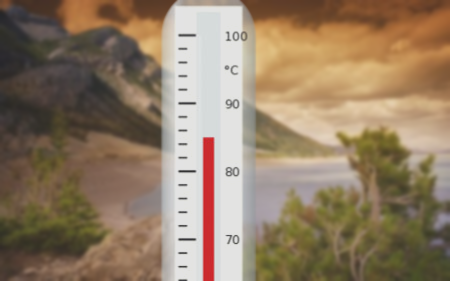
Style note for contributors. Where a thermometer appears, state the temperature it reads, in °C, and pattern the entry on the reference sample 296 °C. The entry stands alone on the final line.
85 °C
